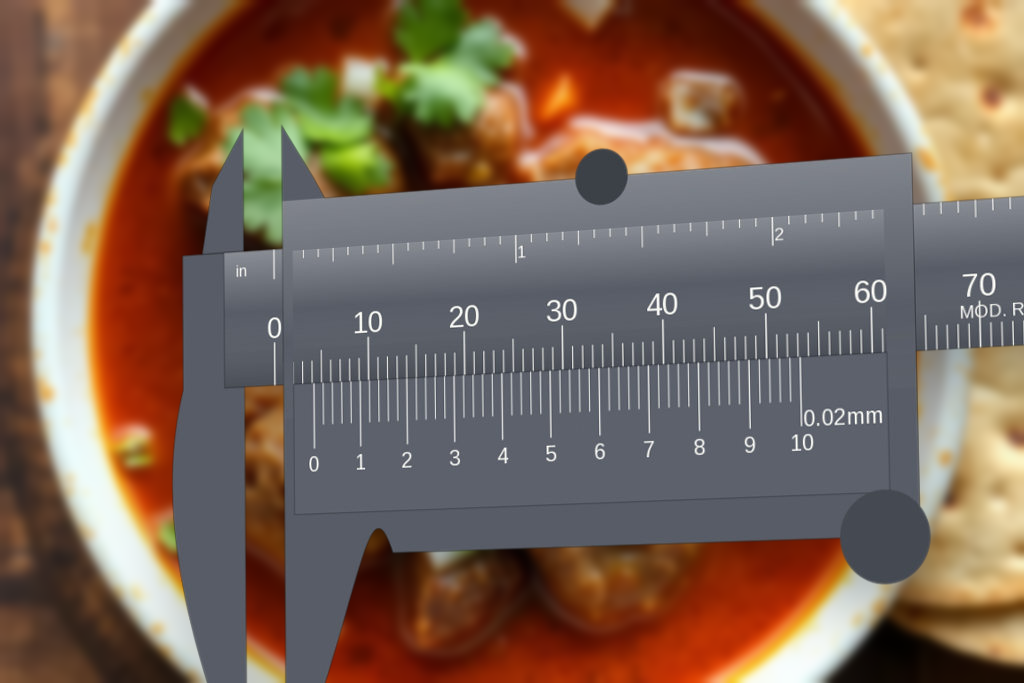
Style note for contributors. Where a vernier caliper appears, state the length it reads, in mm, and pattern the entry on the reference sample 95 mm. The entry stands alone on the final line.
4.2 mm
